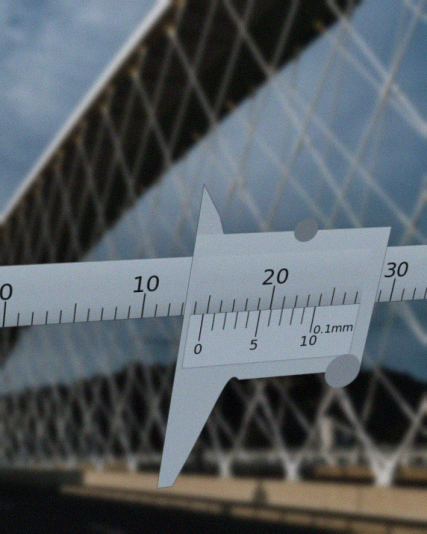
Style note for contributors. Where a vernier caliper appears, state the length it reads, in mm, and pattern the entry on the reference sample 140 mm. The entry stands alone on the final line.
14.7 mm
